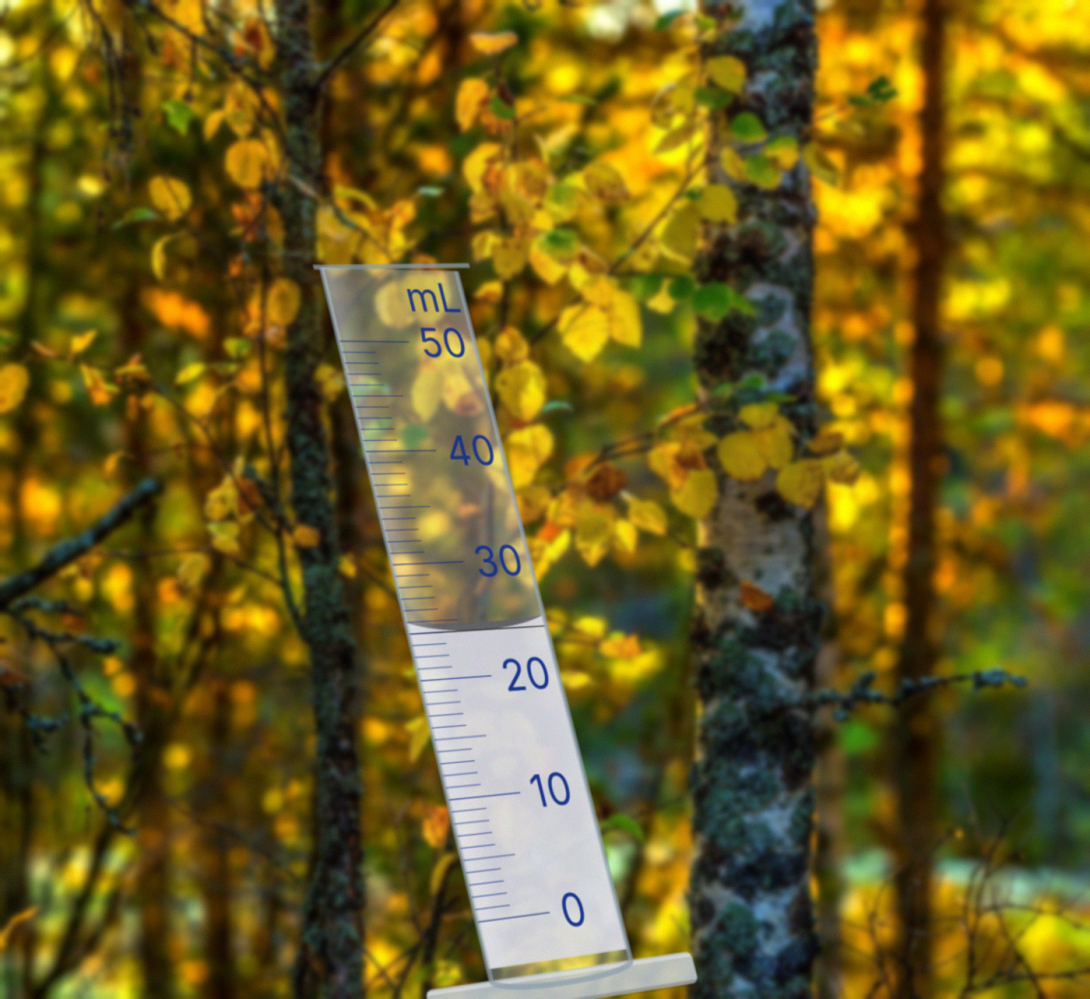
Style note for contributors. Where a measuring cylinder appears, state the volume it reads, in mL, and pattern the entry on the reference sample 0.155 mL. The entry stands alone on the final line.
24 mL
